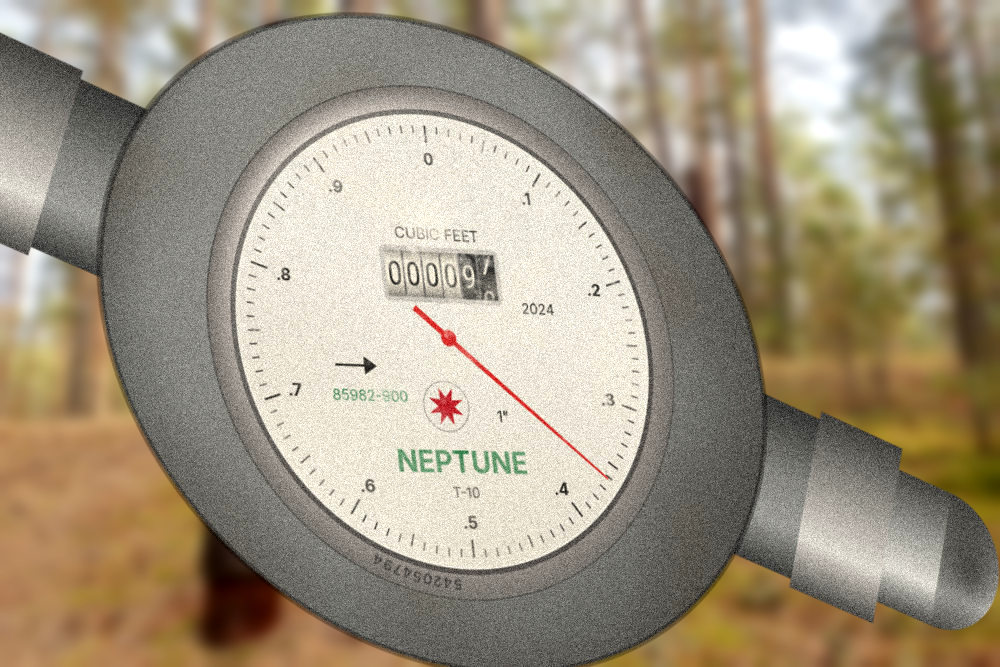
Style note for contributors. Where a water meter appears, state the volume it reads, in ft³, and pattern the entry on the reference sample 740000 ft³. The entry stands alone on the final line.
97.36 ft³
